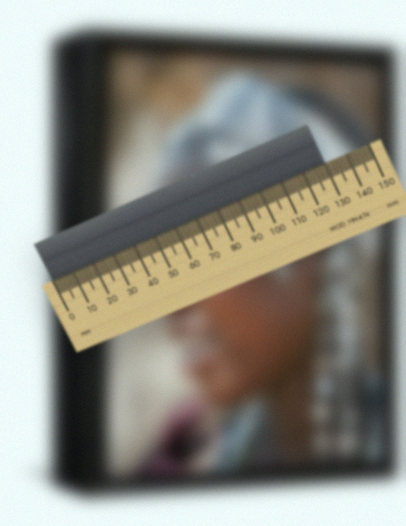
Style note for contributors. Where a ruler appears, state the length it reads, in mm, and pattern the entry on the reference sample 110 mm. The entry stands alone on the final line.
130 mm
